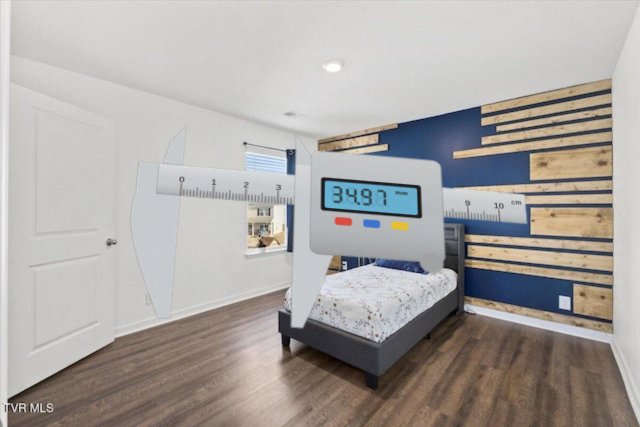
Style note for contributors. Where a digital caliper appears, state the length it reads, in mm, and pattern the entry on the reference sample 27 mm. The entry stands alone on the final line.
34.97 mm
